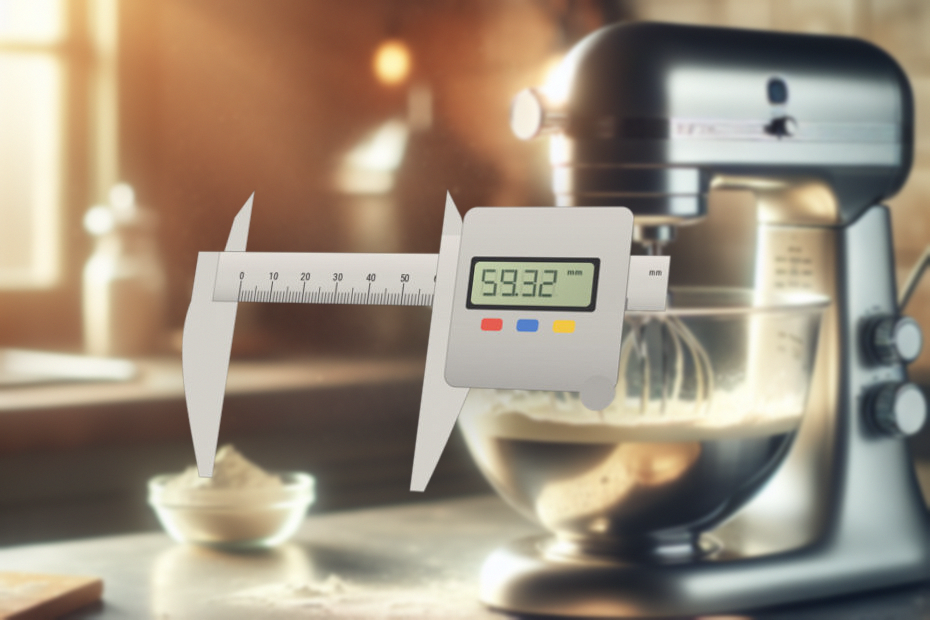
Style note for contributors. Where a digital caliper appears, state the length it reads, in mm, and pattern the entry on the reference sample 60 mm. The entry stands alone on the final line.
59.32 mm
